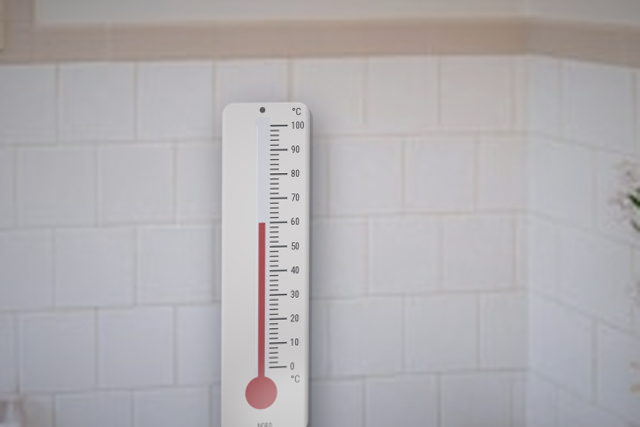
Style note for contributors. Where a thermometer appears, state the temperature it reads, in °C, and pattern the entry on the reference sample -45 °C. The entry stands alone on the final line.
60 °C
